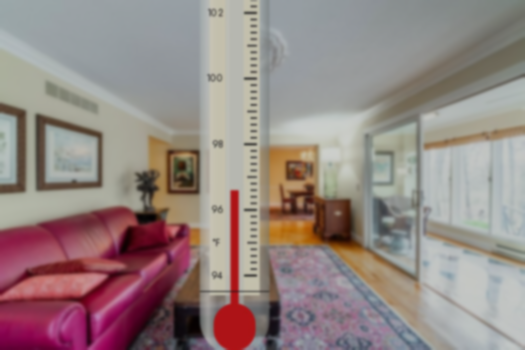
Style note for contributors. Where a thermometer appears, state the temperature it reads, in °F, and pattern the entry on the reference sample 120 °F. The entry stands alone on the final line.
96.6 °F
